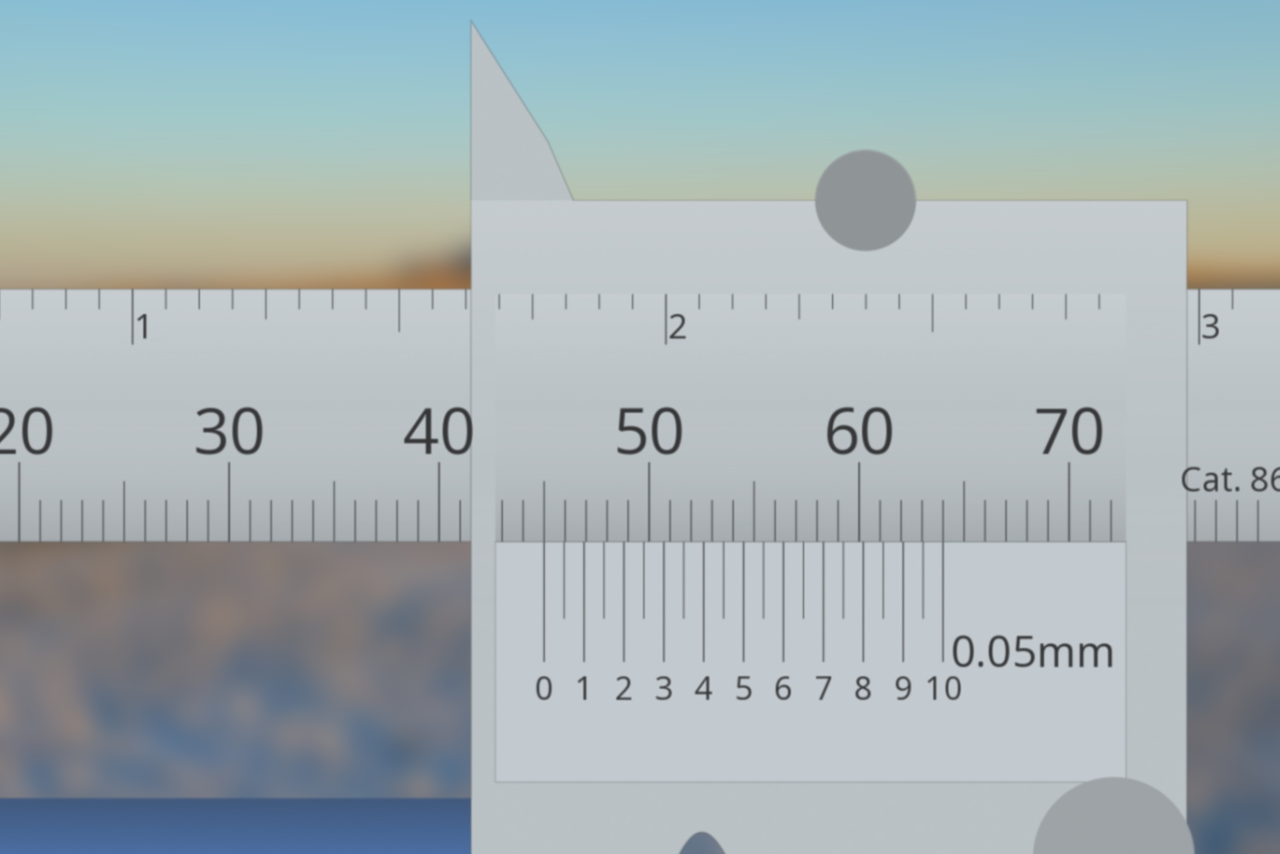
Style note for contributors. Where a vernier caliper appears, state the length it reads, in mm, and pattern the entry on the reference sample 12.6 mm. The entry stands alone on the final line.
45.0 mm
